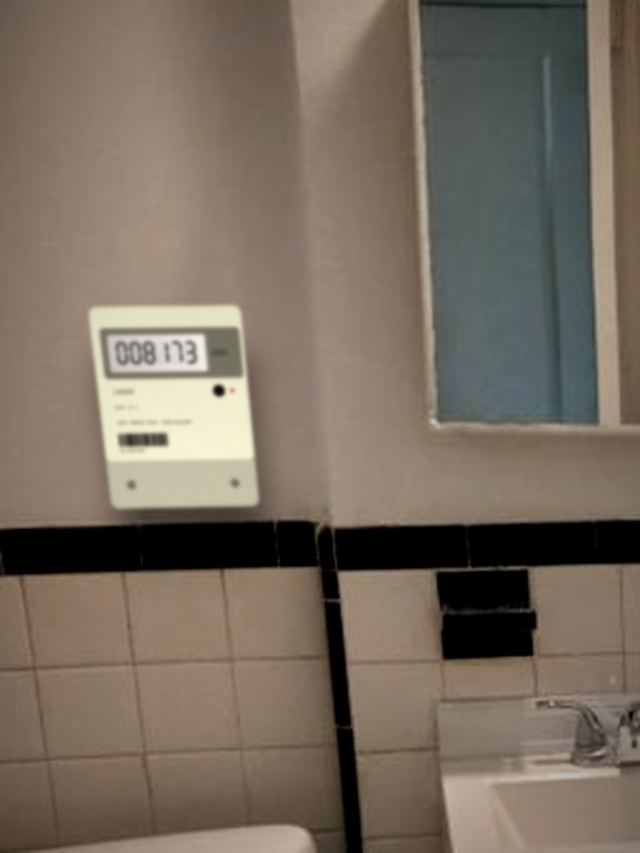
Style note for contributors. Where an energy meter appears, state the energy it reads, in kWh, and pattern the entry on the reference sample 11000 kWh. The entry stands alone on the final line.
8173 kWh
